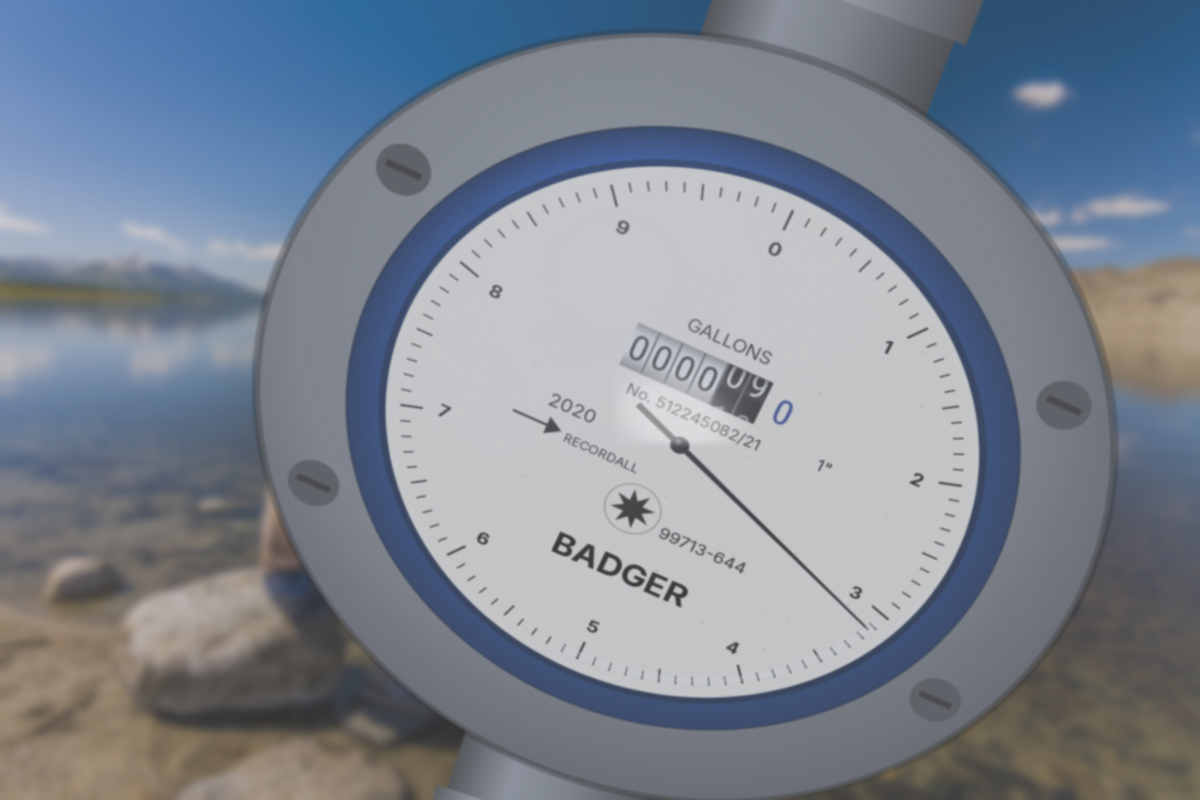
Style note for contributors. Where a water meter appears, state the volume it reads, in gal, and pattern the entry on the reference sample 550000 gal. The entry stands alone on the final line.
93.1 gal
